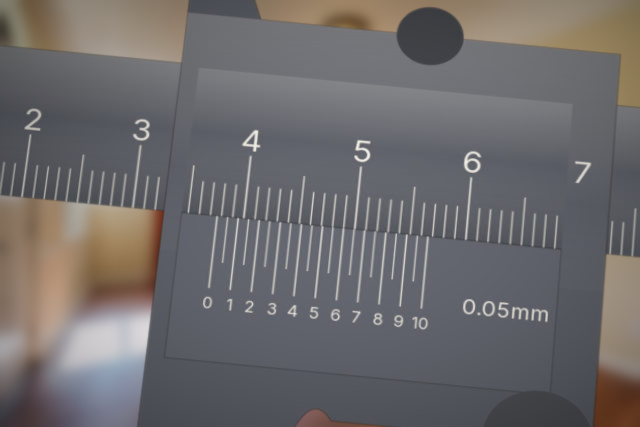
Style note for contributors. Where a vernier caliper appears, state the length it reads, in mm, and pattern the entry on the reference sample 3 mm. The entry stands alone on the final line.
37.6 mm
